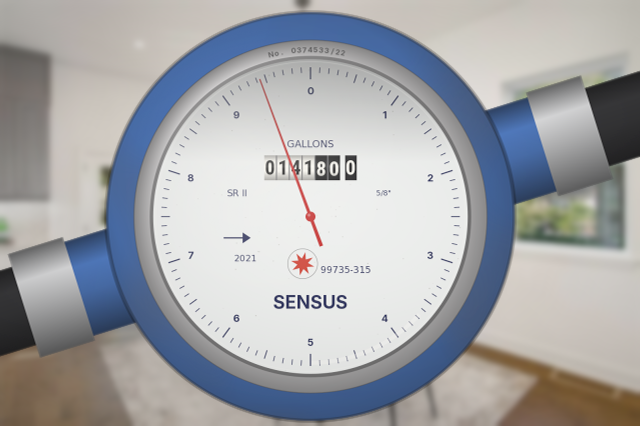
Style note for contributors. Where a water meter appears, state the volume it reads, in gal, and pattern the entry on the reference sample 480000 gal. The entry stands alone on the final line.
141799.4 gal
